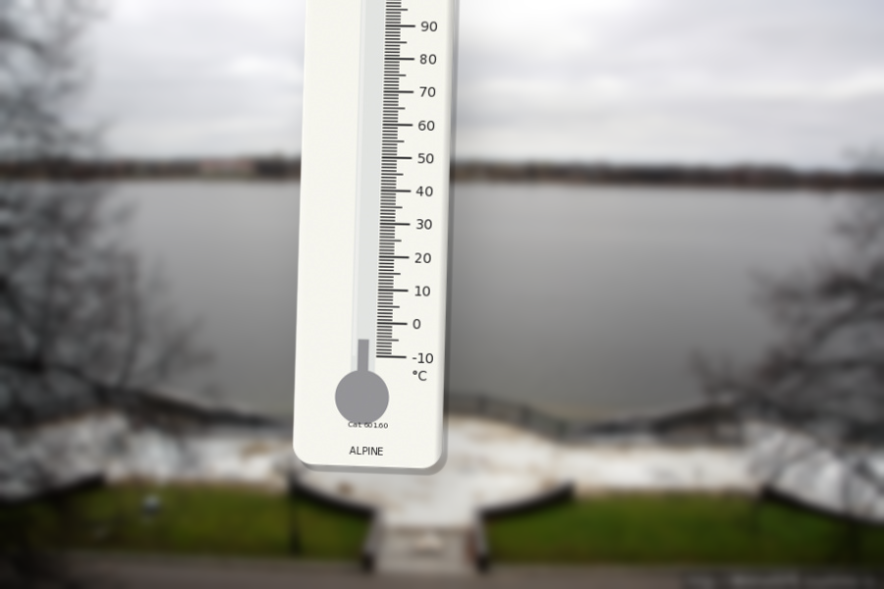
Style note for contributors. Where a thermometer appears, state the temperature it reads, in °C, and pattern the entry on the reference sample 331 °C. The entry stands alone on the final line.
-5 °C
